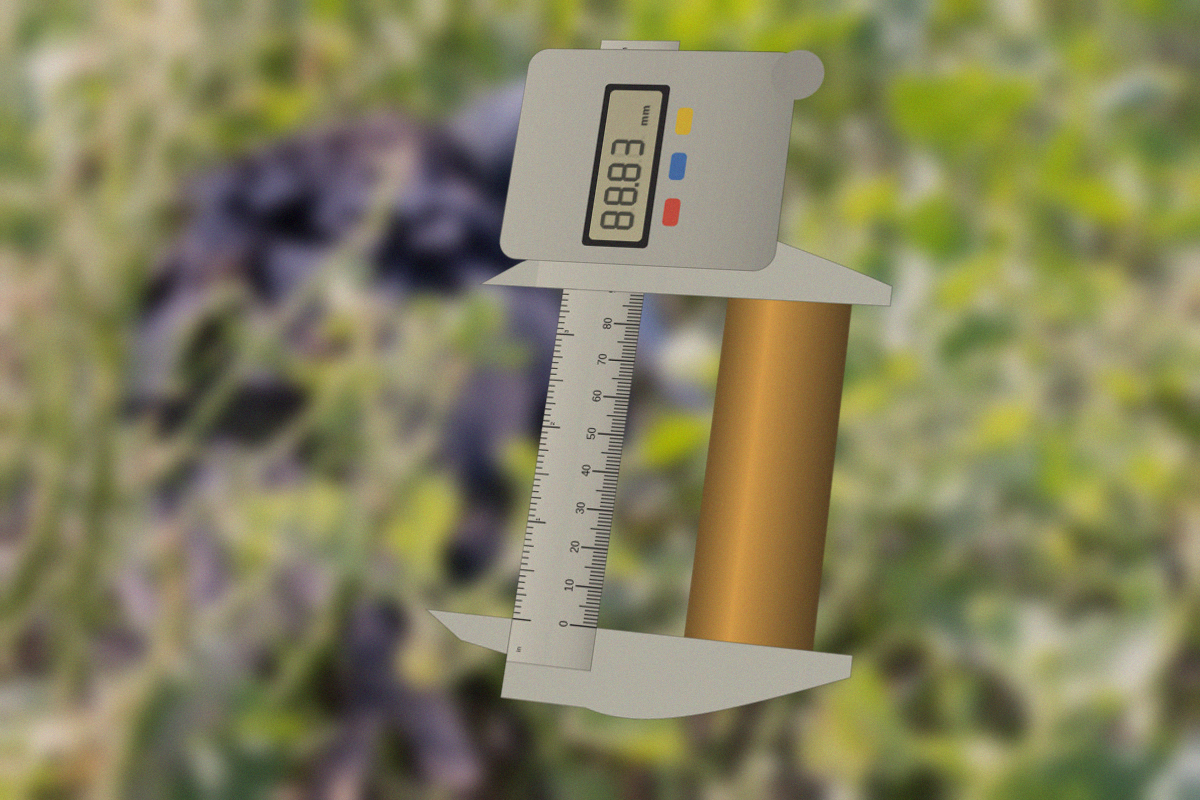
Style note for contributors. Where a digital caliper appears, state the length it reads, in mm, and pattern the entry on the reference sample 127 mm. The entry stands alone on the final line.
88.83 mm
